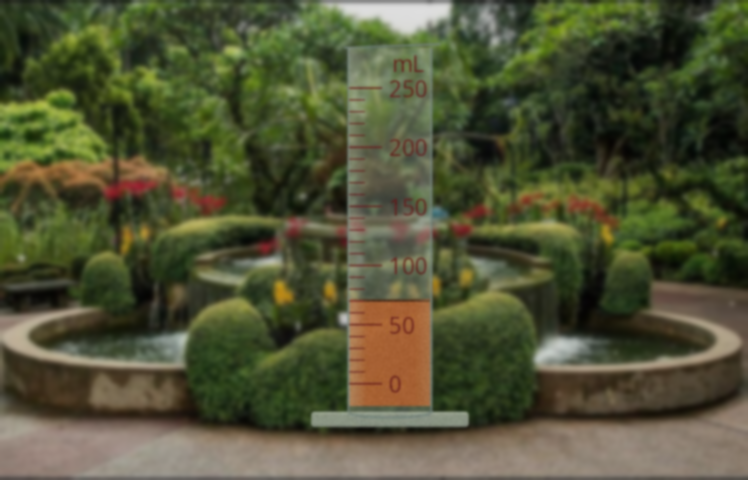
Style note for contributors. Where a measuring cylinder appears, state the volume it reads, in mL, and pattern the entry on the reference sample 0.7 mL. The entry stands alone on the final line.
70 mL
